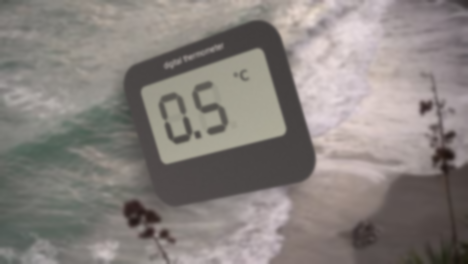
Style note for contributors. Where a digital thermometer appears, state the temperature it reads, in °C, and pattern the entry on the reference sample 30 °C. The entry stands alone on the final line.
0.5 °C
